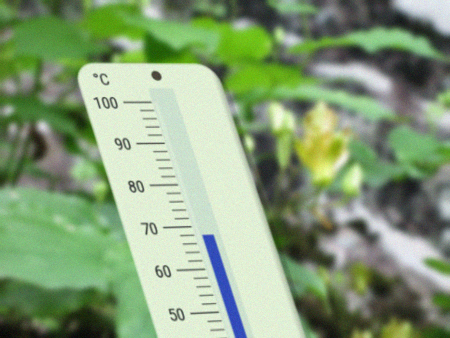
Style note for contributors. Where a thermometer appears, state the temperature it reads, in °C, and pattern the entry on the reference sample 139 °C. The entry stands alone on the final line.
68 °C
